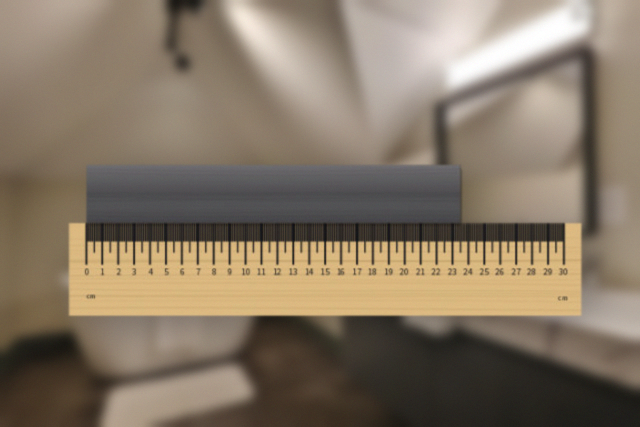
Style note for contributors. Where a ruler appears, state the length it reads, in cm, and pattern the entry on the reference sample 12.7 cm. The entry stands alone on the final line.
23.5 cm
